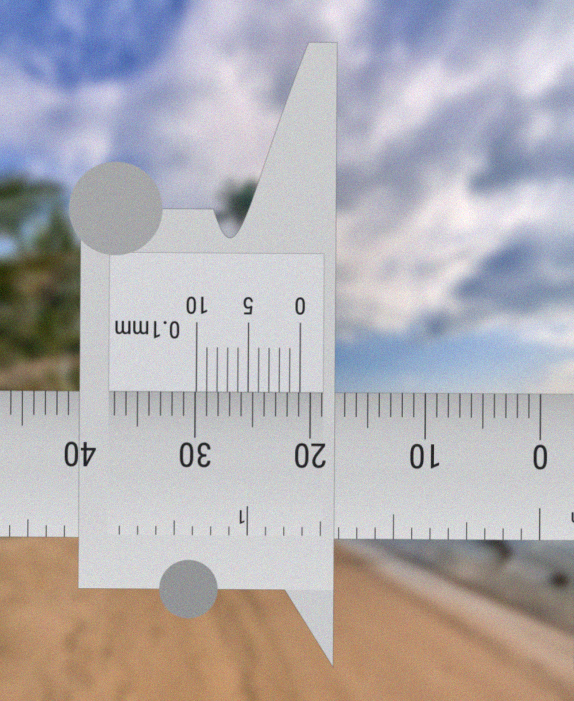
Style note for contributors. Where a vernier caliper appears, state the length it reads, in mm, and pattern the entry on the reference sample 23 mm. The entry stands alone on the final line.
20.9 mm
